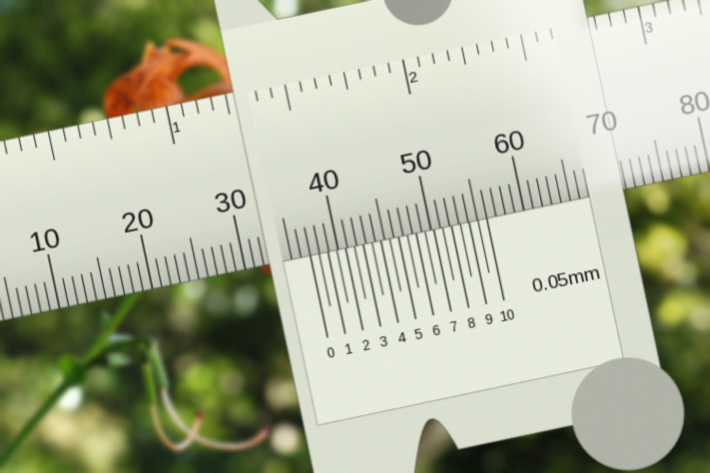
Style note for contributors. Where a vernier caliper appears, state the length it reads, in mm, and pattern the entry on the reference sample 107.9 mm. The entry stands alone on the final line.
37.0 mm
